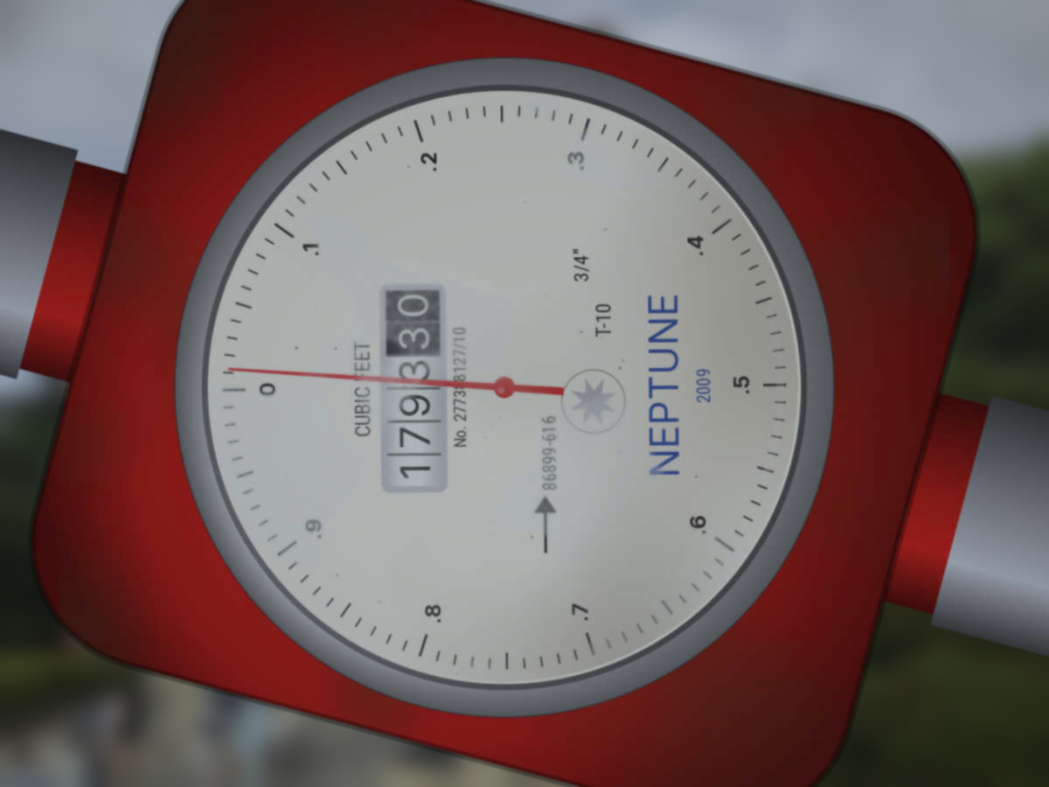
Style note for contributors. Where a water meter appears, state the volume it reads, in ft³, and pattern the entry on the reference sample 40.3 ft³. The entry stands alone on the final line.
179330.01 ft³
